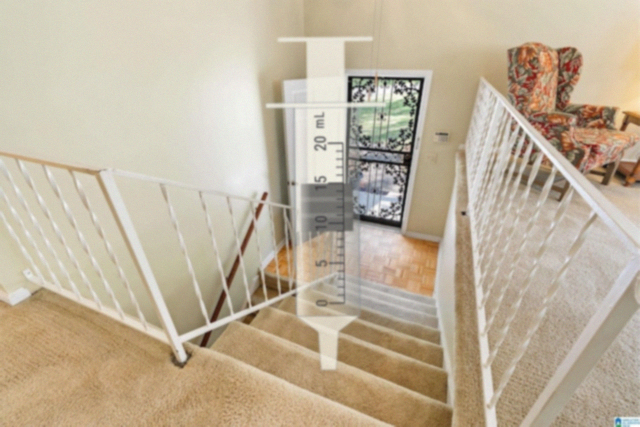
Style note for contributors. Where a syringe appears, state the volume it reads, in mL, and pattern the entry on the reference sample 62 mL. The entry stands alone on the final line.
9 mL
